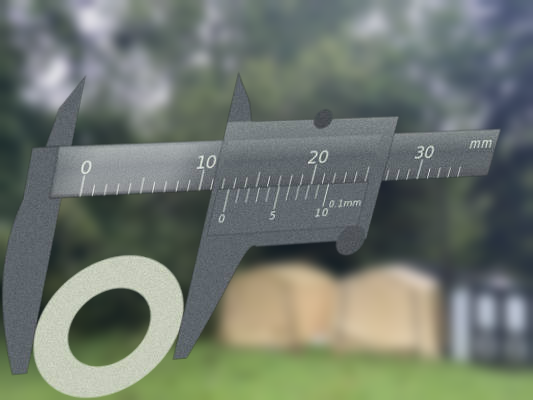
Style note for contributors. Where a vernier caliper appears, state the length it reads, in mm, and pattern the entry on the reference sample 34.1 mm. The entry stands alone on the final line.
12.6 mm
